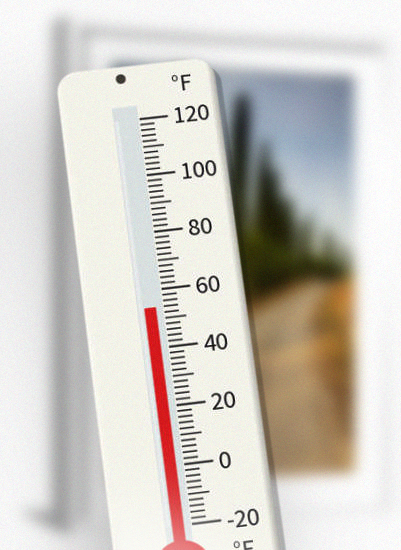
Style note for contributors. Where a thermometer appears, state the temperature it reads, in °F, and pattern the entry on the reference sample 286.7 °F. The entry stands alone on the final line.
54 °F
